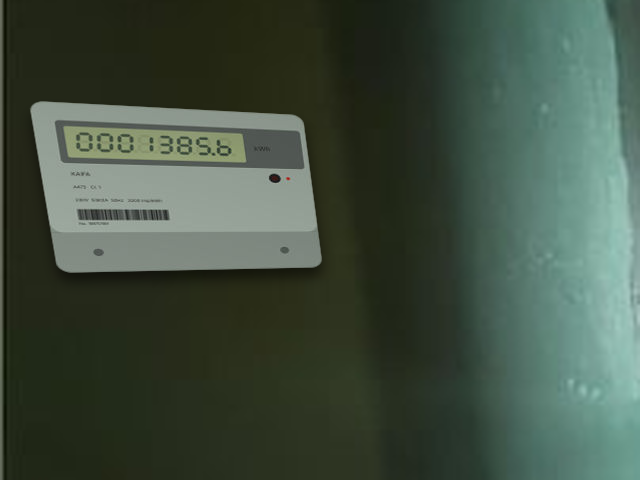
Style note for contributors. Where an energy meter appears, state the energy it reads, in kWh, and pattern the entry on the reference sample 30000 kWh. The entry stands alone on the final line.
1385.6 kWh
